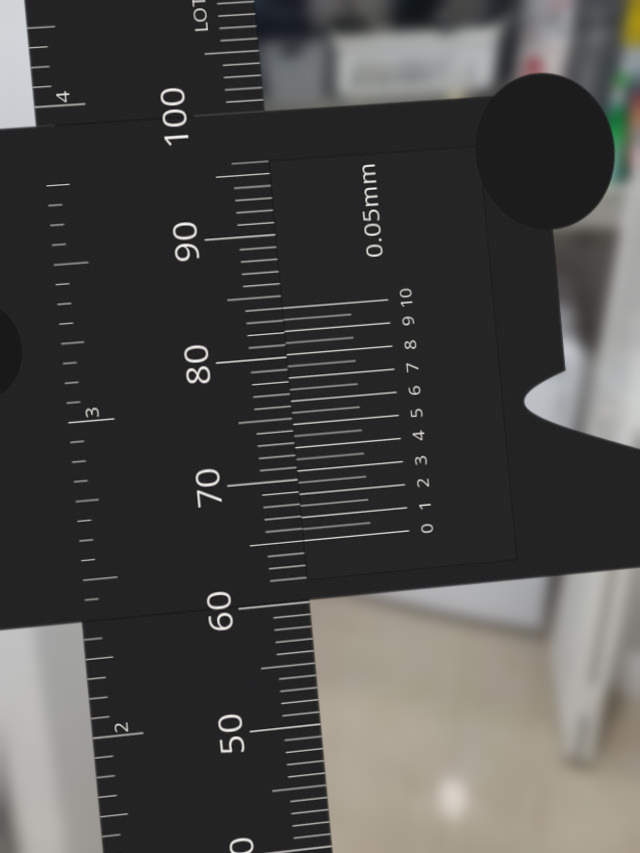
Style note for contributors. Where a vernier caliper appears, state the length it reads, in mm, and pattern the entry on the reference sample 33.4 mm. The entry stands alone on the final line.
65.0 mm
